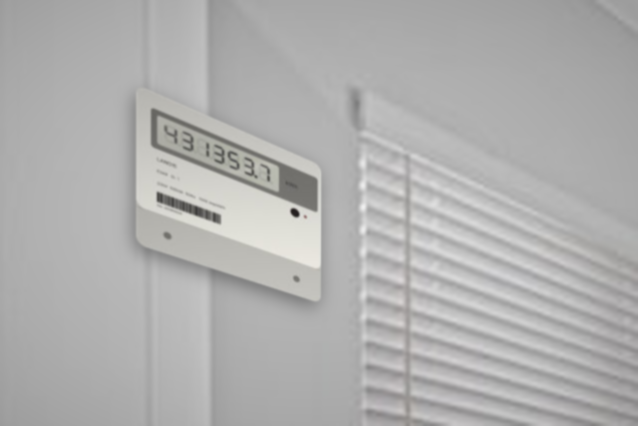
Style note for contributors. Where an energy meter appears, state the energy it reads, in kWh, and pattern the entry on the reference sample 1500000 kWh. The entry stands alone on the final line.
431353.7 kWh
